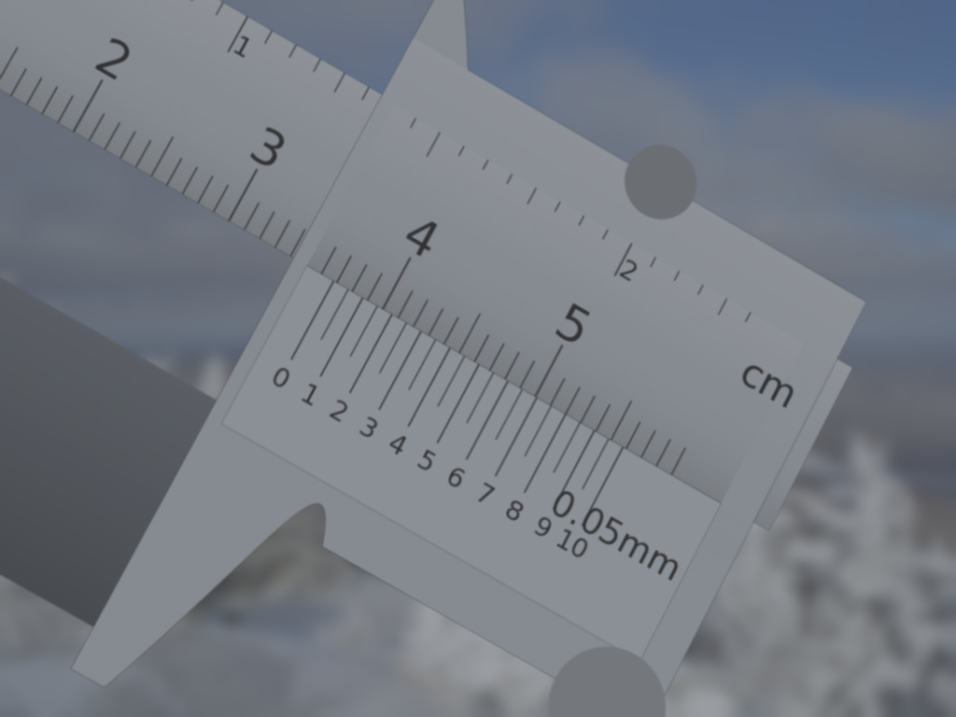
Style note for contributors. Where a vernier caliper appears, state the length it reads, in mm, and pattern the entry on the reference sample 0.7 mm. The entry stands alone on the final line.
36.8 mm
